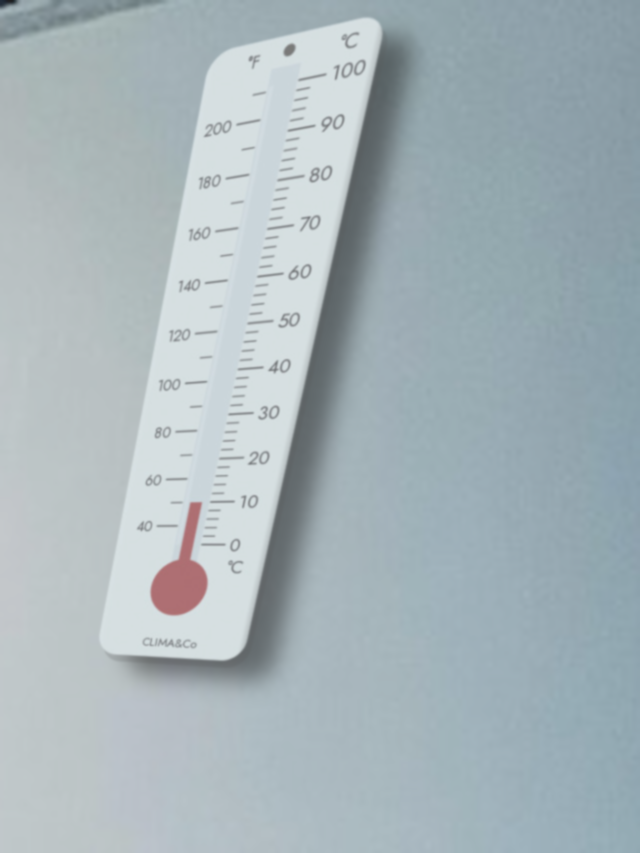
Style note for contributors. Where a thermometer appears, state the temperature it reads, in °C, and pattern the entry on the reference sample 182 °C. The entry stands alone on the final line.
10 °C
